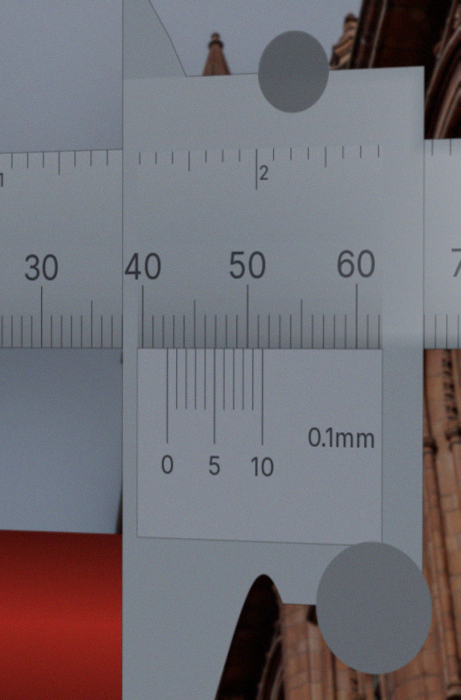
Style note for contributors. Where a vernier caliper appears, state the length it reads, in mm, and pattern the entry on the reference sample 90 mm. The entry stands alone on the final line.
42.4 mm
